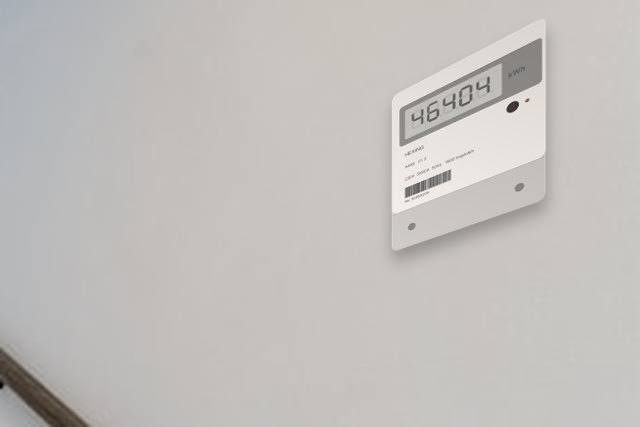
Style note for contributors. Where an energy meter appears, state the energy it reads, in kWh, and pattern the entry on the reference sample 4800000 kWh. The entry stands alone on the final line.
46404 kWh
